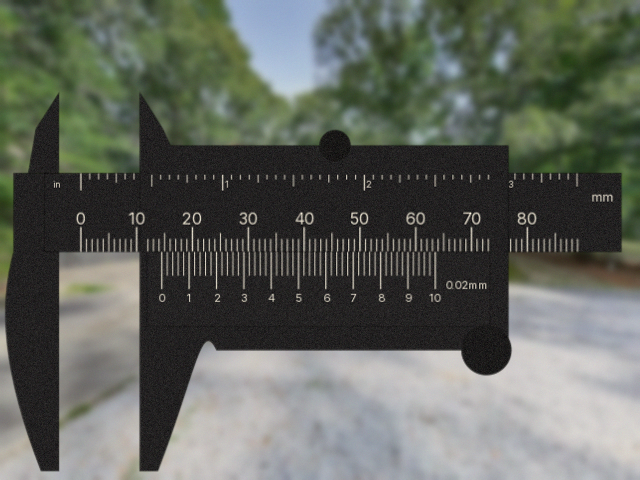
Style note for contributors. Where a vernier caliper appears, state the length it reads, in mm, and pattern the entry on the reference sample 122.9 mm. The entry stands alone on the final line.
14.5 mm
